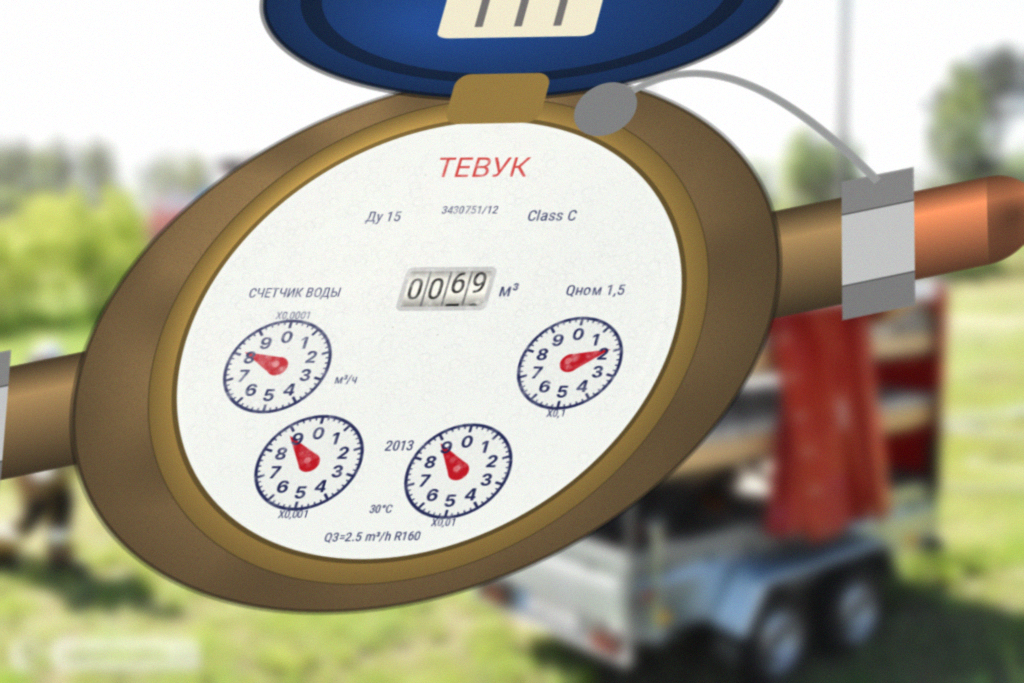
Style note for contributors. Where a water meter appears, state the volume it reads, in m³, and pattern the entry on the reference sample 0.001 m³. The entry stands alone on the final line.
69.1888 m³
